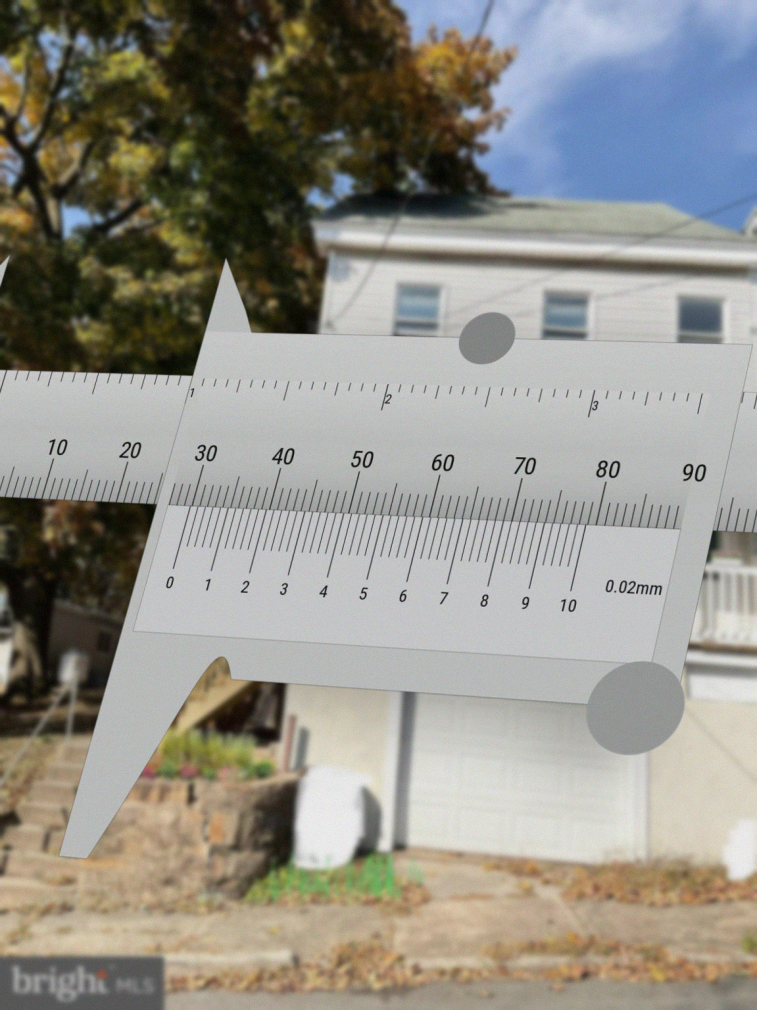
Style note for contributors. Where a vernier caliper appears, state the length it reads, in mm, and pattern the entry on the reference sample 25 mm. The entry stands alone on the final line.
29.8 mm
